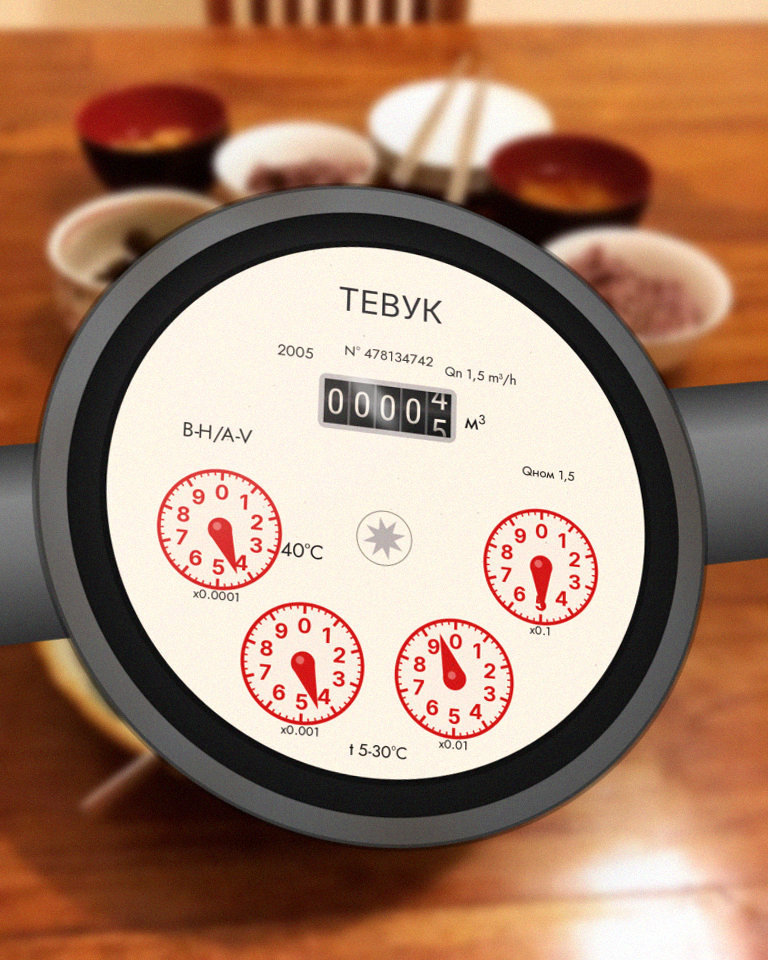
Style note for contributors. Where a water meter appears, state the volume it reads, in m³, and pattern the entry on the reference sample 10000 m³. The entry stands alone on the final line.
4.4944 m³
